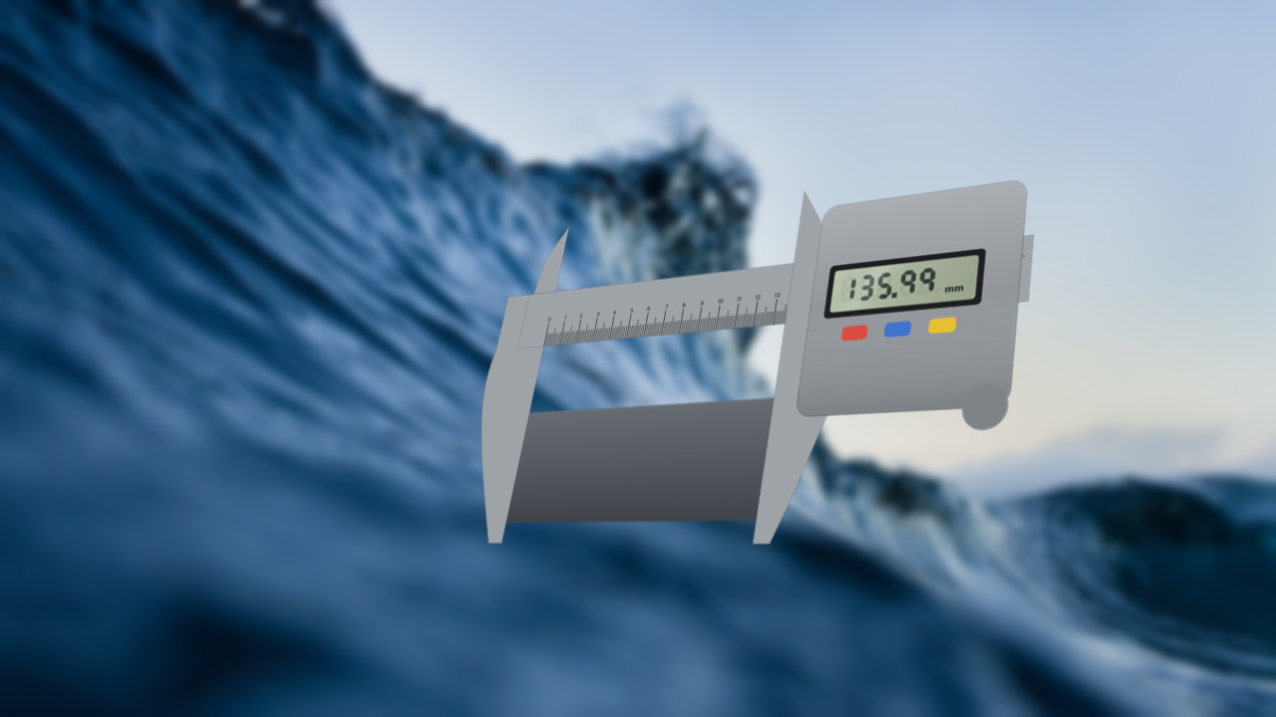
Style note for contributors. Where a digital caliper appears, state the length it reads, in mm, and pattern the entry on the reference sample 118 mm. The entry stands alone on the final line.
135.99 mm
